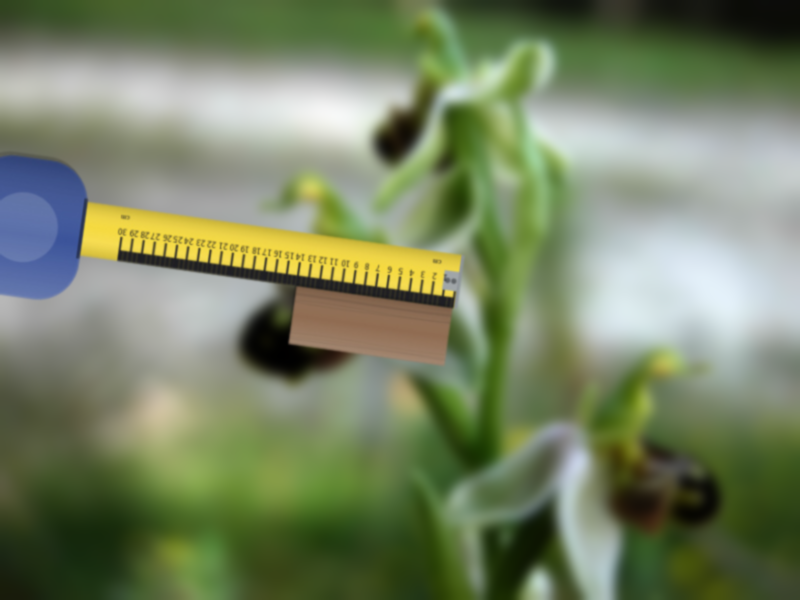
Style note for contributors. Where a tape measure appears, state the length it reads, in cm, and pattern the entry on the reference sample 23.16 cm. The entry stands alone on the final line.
14 cm
